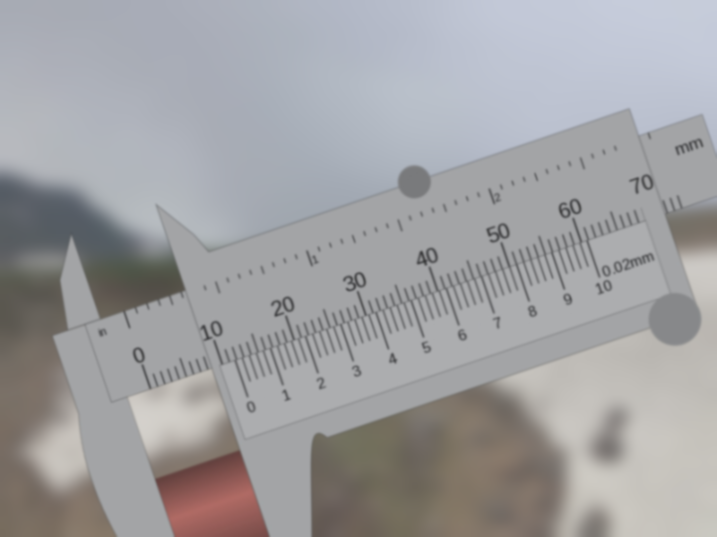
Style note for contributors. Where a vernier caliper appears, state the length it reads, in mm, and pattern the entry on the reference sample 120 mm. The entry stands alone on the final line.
11.8 mm
